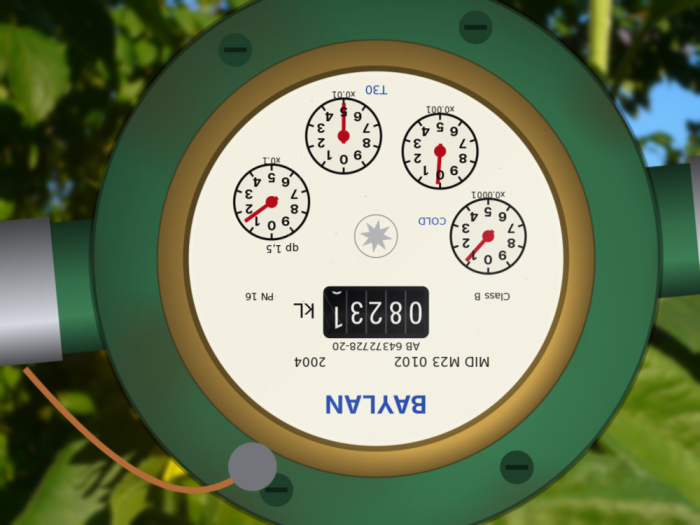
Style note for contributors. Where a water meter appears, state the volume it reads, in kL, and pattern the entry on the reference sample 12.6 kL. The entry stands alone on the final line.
8231.1501 kL
